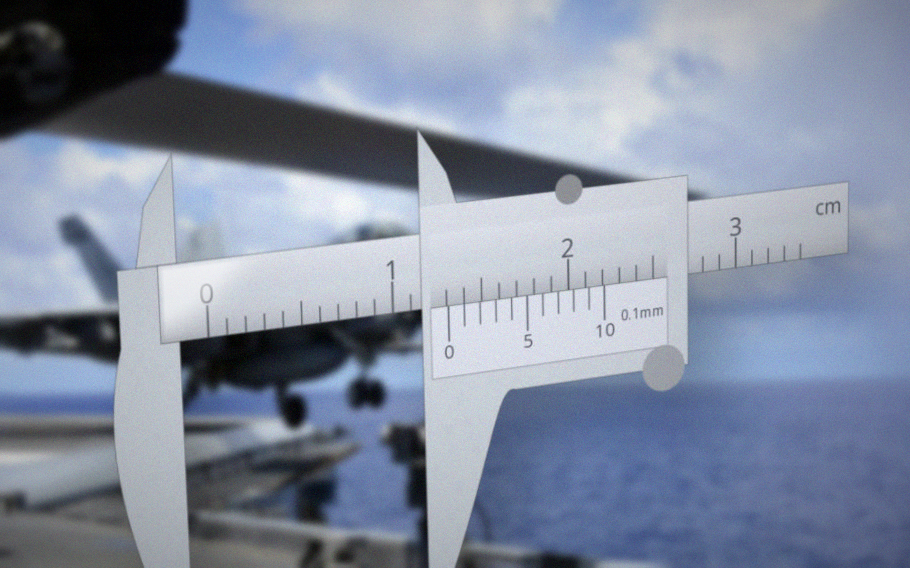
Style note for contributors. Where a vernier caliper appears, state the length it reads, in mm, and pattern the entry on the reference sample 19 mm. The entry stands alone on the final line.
13.1 mm
